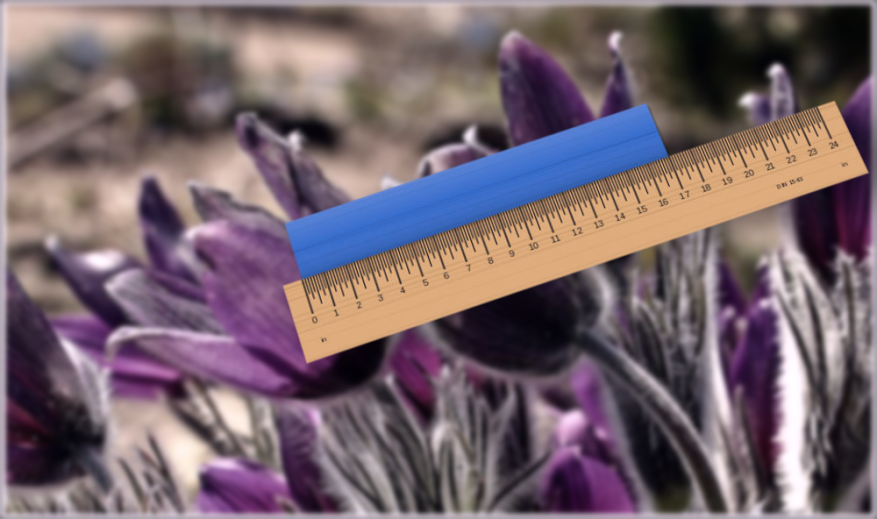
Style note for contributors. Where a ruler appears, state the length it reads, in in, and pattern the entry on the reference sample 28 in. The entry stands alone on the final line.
17 in
